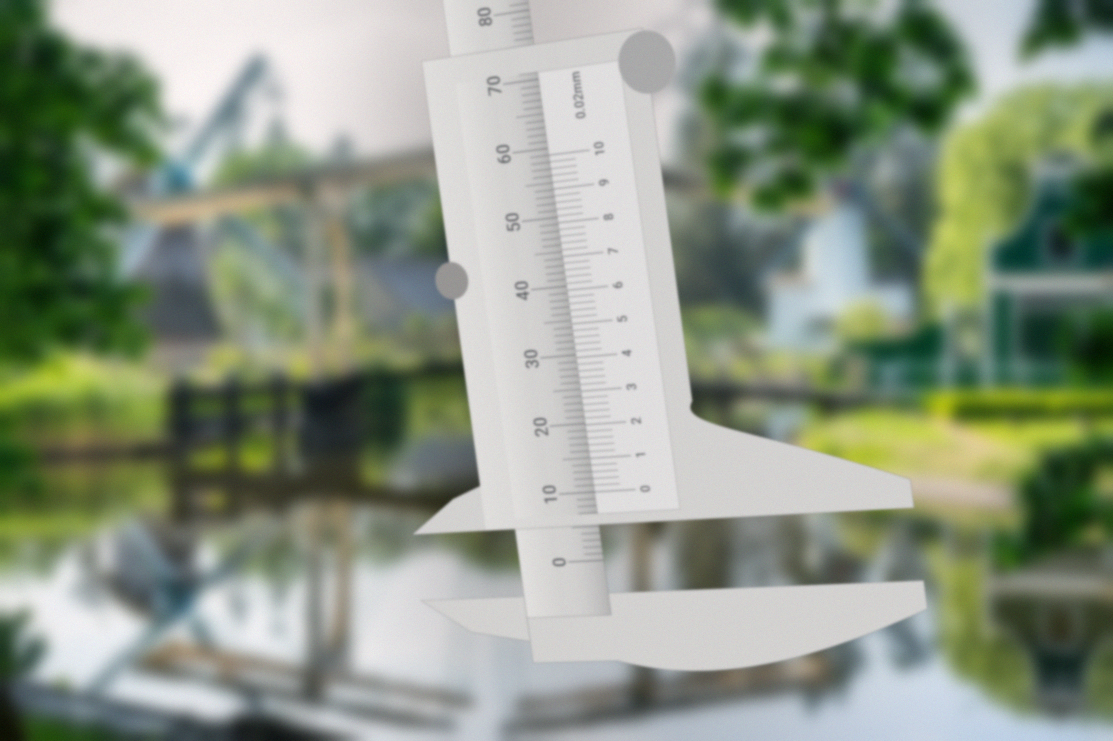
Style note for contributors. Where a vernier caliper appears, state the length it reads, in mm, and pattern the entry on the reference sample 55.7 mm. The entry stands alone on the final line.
10.0 mm
